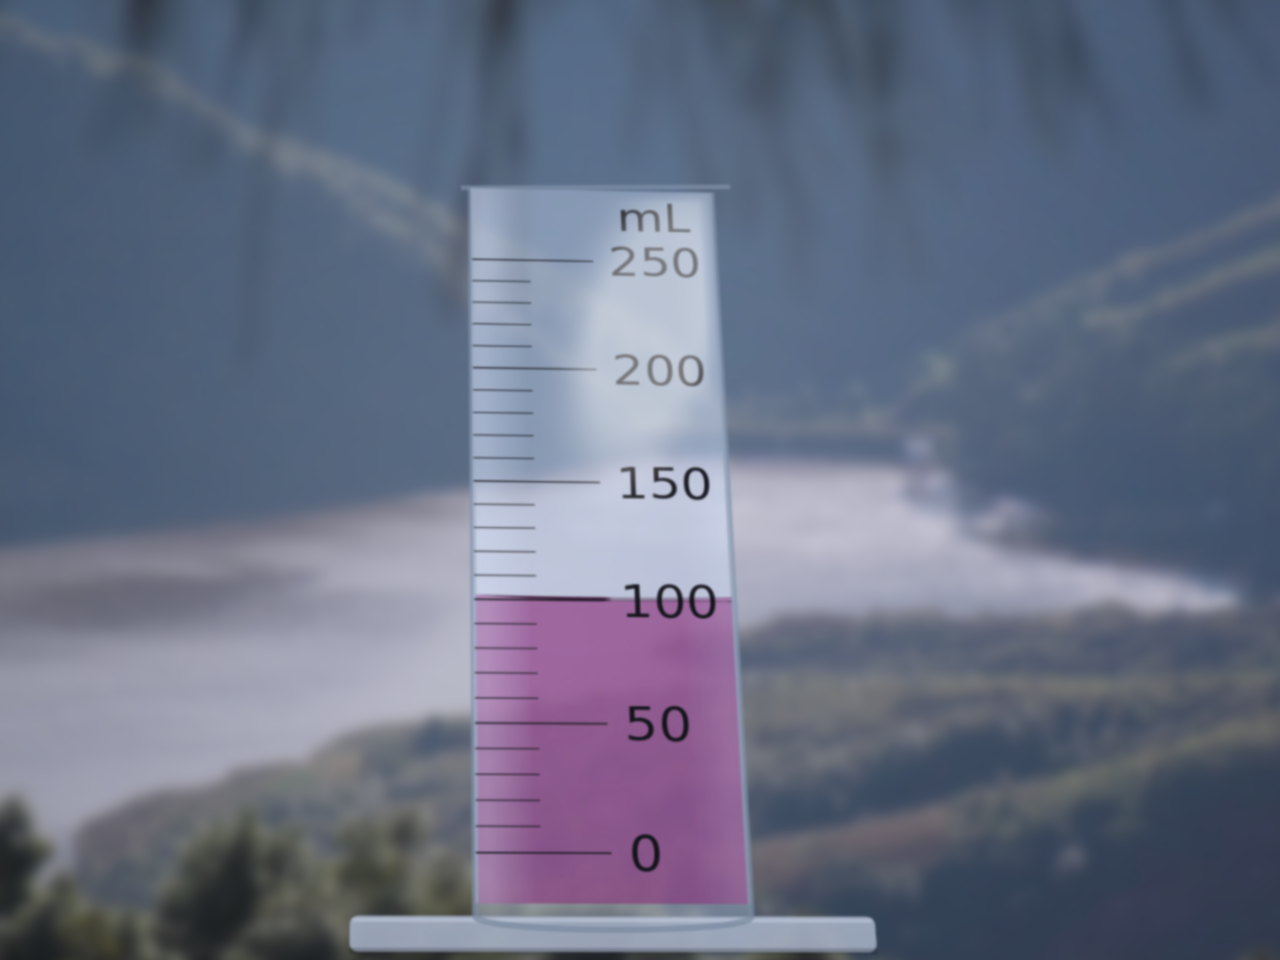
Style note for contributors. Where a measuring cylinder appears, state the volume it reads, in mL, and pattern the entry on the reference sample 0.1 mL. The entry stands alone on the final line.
100 mL
